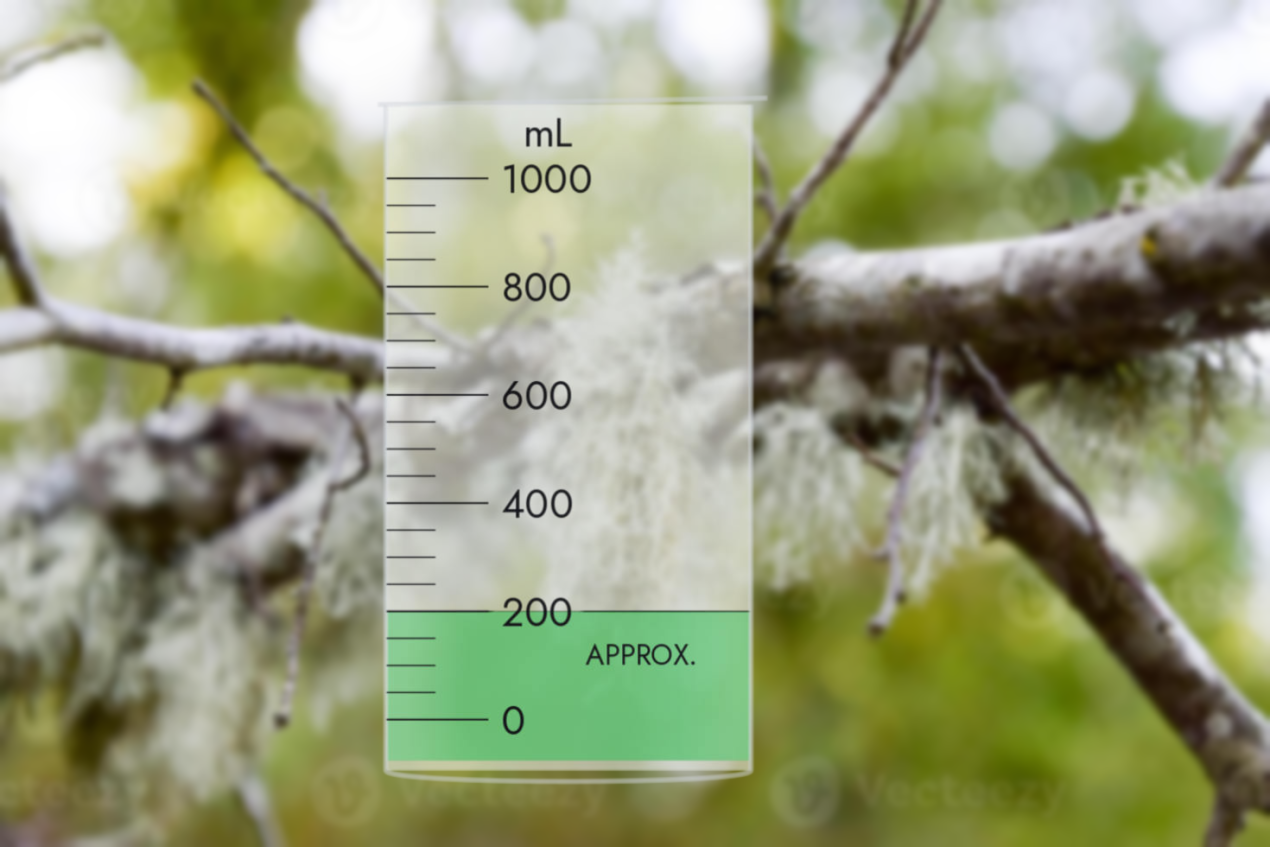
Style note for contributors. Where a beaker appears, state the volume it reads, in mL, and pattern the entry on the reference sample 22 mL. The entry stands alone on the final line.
200 mL
